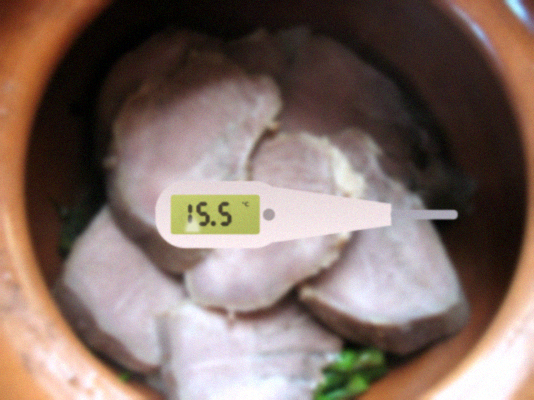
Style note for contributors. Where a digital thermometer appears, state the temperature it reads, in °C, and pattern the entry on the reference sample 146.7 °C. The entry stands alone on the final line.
15.5 °C
